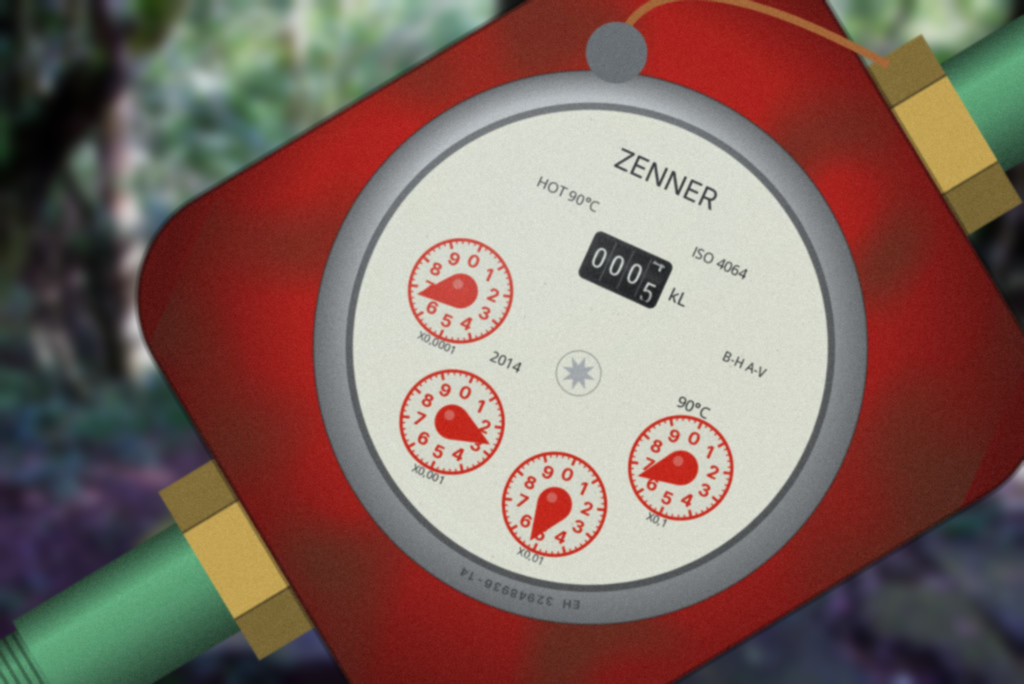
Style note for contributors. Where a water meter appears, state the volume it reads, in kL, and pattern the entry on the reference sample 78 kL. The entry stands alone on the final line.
4.6526 kL
